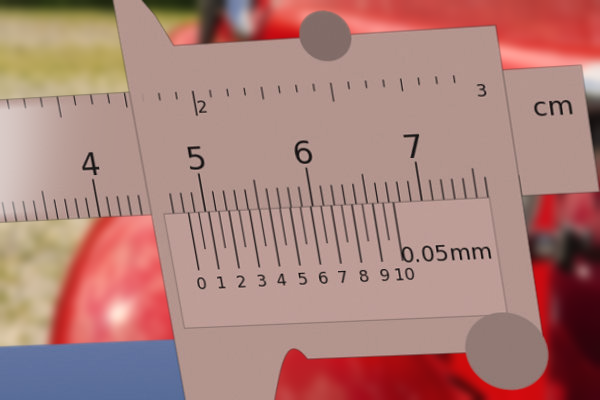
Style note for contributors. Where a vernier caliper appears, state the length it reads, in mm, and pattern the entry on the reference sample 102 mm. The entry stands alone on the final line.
48.4 mm
